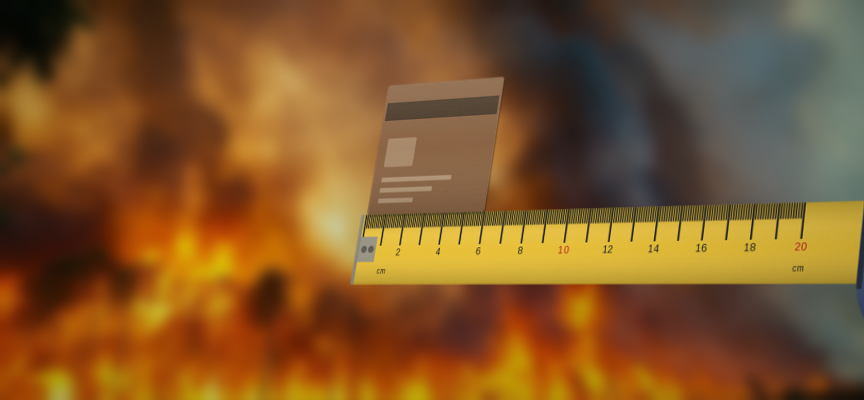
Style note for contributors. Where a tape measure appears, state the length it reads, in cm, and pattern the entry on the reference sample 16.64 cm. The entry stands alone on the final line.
6 cm
